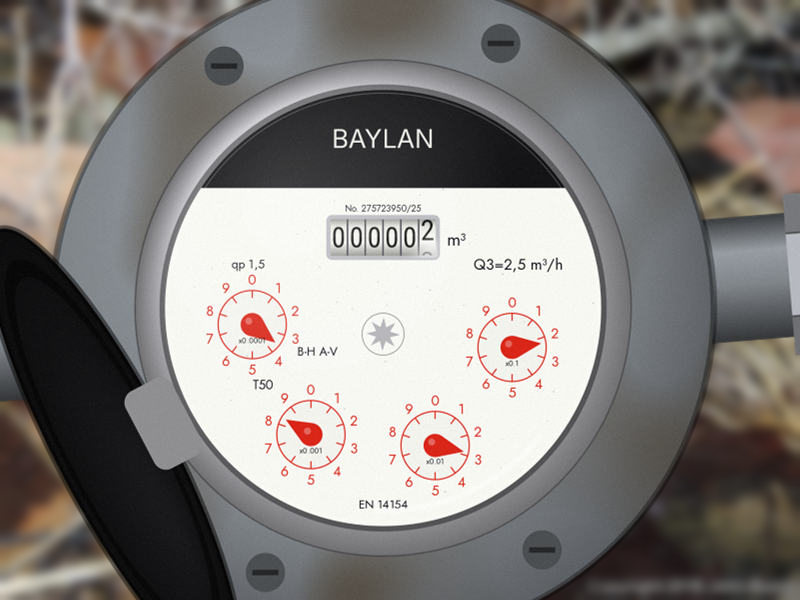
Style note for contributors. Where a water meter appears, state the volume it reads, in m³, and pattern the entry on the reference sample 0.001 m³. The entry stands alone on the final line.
2.2283 m³
